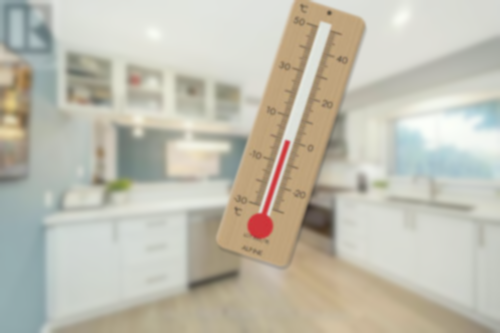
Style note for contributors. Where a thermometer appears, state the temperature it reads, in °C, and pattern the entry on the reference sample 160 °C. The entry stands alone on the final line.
0 °C
